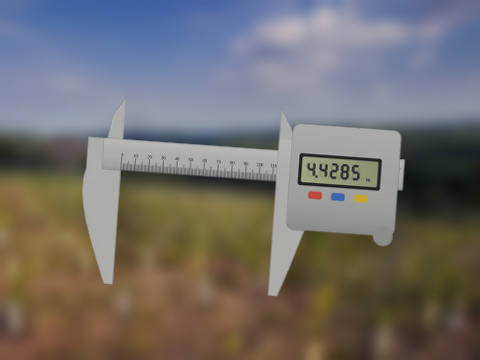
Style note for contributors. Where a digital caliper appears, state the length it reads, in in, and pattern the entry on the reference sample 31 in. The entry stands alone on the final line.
4.4285 in
